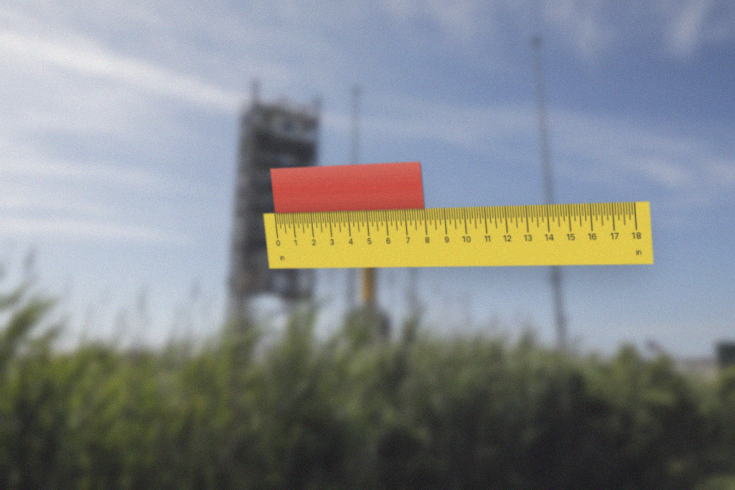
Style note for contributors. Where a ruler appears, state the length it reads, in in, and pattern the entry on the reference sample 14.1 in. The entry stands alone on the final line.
8 in
